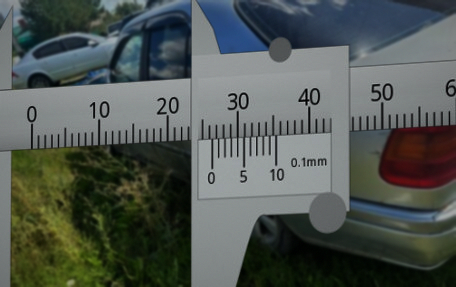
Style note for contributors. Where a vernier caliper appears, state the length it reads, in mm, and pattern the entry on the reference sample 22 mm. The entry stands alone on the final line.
26.4 mm
